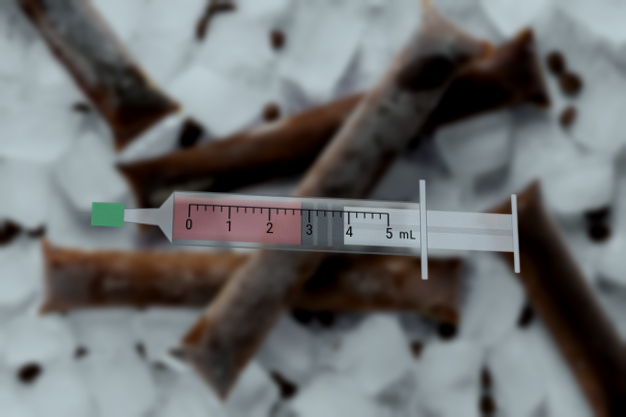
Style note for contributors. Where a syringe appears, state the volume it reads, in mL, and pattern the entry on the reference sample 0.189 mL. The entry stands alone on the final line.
2.8 mL
